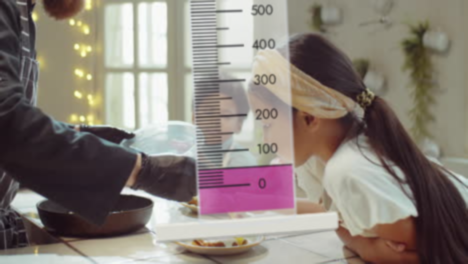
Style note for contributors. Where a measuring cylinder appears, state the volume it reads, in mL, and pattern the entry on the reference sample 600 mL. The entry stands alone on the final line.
50 mL
